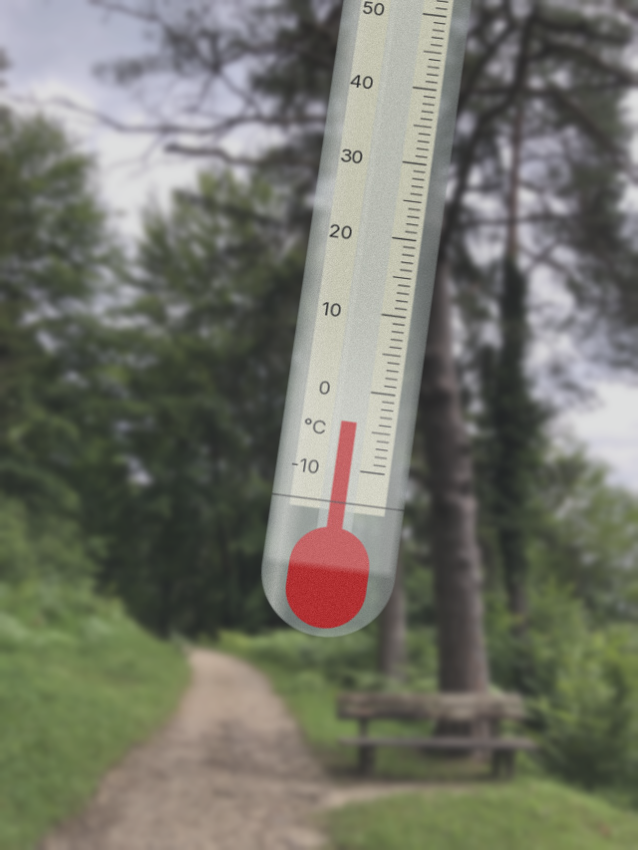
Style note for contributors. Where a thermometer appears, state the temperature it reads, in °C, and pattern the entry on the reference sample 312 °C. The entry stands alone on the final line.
-4 °C
